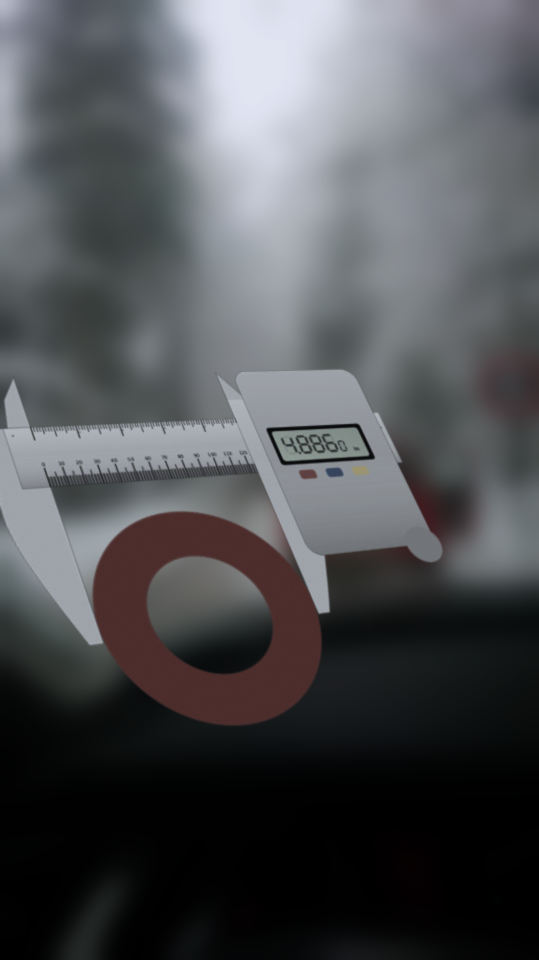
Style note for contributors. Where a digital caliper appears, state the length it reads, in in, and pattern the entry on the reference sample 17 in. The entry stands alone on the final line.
4.8860 in
